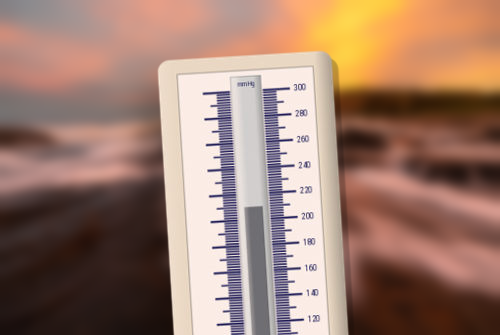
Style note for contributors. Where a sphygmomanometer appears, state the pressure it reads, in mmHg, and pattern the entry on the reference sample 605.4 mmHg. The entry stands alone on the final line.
210 mmHg
